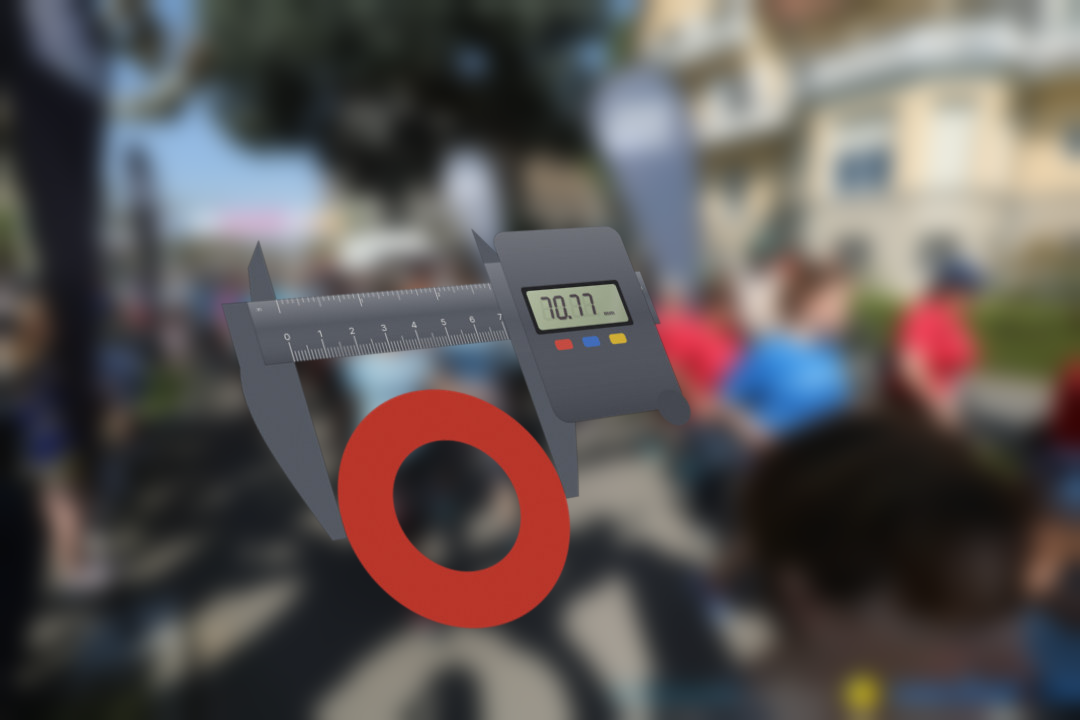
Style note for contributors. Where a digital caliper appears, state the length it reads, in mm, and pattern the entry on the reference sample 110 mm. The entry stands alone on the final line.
70.77 mm
